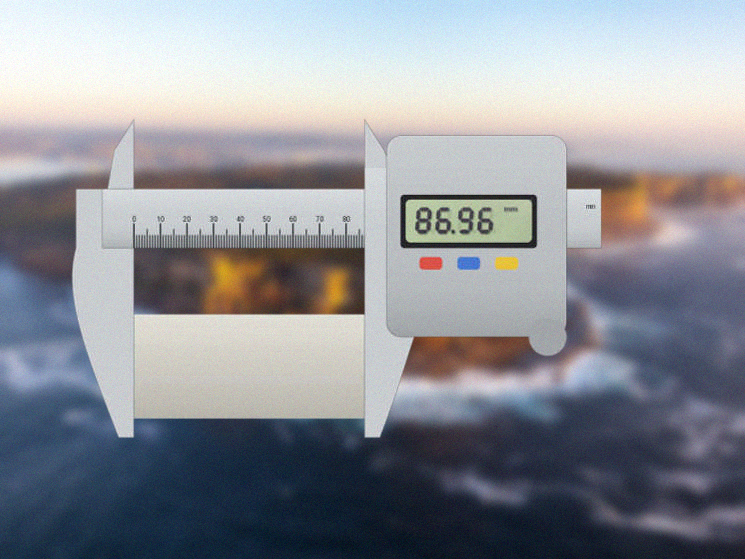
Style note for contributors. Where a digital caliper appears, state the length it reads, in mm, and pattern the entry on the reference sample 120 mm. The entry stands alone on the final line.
86.96 mm
